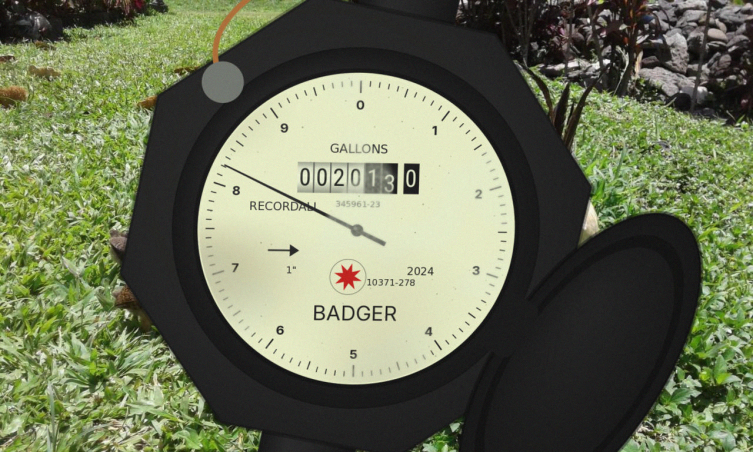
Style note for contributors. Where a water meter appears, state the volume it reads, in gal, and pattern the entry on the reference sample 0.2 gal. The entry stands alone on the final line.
20128.2 gal
